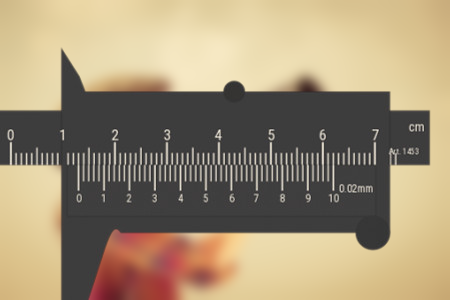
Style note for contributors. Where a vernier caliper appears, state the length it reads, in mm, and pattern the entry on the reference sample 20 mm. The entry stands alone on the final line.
13.0 mm
